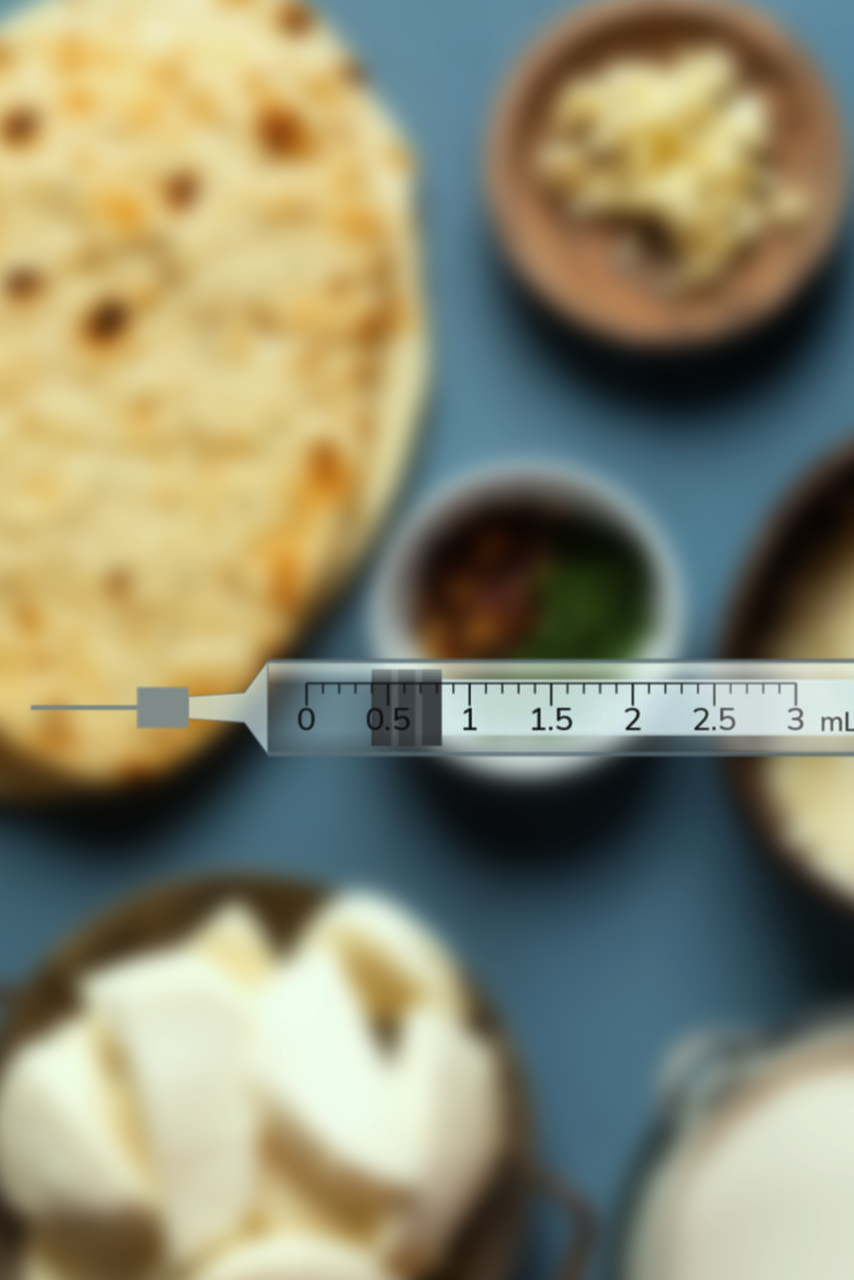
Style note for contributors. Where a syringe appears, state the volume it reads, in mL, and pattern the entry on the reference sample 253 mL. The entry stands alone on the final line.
0.4 mL
